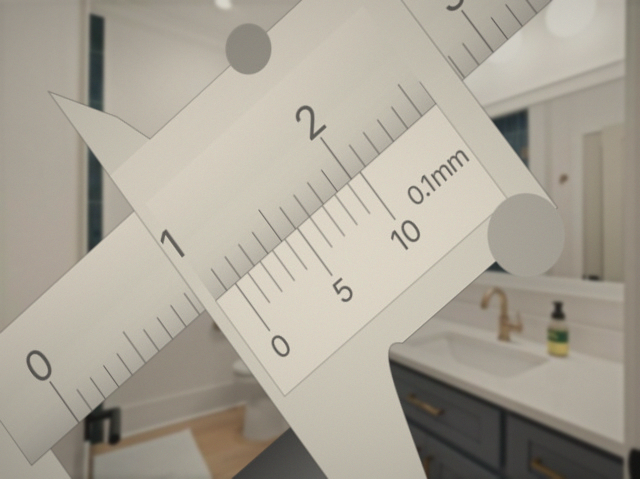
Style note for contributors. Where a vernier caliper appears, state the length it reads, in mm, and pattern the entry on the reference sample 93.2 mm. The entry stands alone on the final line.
11.6 mm
